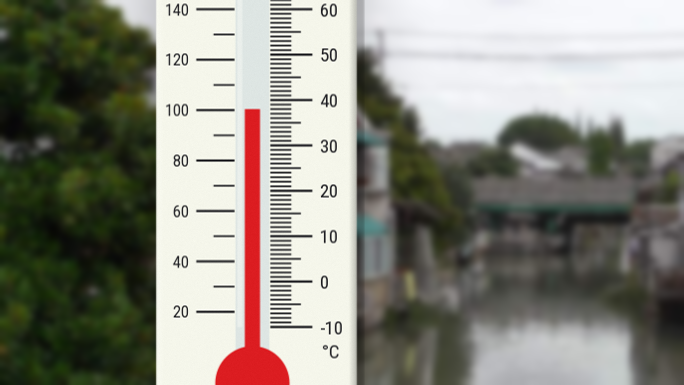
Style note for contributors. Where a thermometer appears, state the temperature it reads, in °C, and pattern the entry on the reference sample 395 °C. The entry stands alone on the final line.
38 °C
